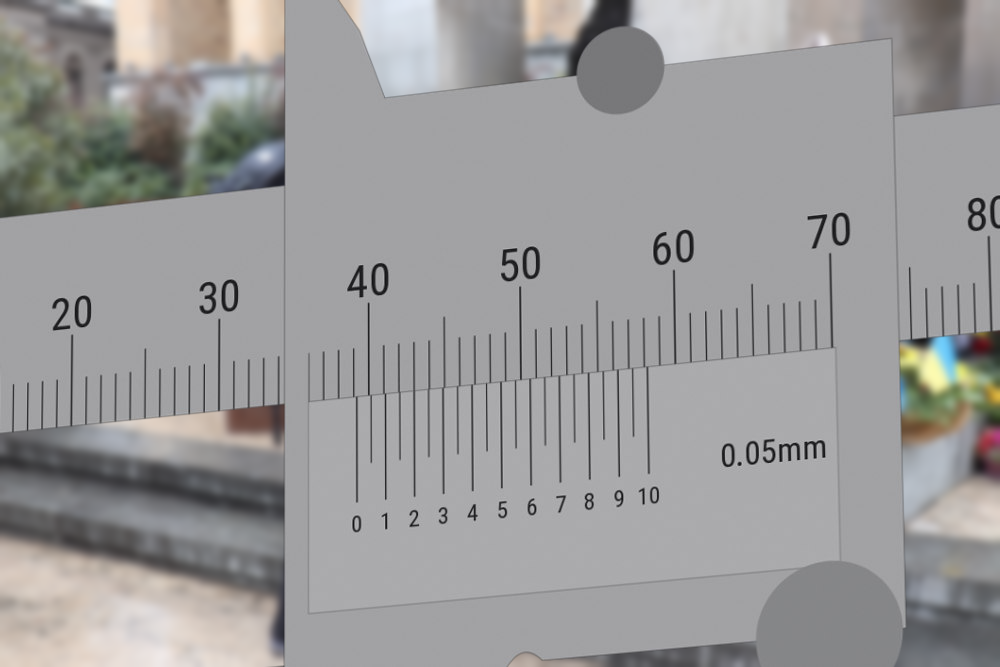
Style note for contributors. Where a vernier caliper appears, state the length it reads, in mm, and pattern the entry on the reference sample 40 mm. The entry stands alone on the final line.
39.2 mm
